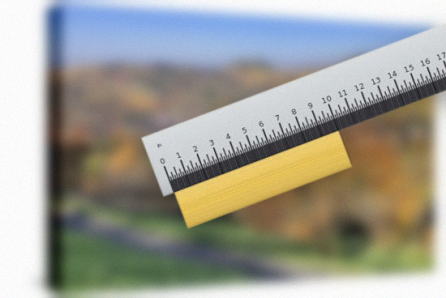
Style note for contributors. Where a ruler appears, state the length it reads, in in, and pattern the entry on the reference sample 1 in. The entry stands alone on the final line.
10 in
